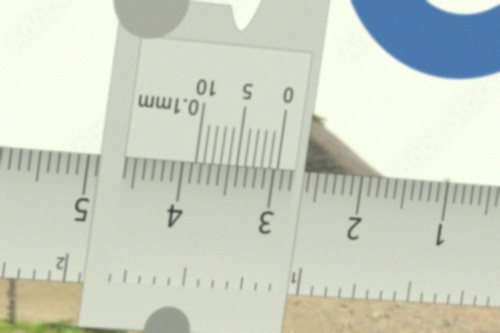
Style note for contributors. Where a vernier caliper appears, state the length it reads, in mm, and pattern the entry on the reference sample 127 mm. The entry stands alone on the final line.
29.6 mm
